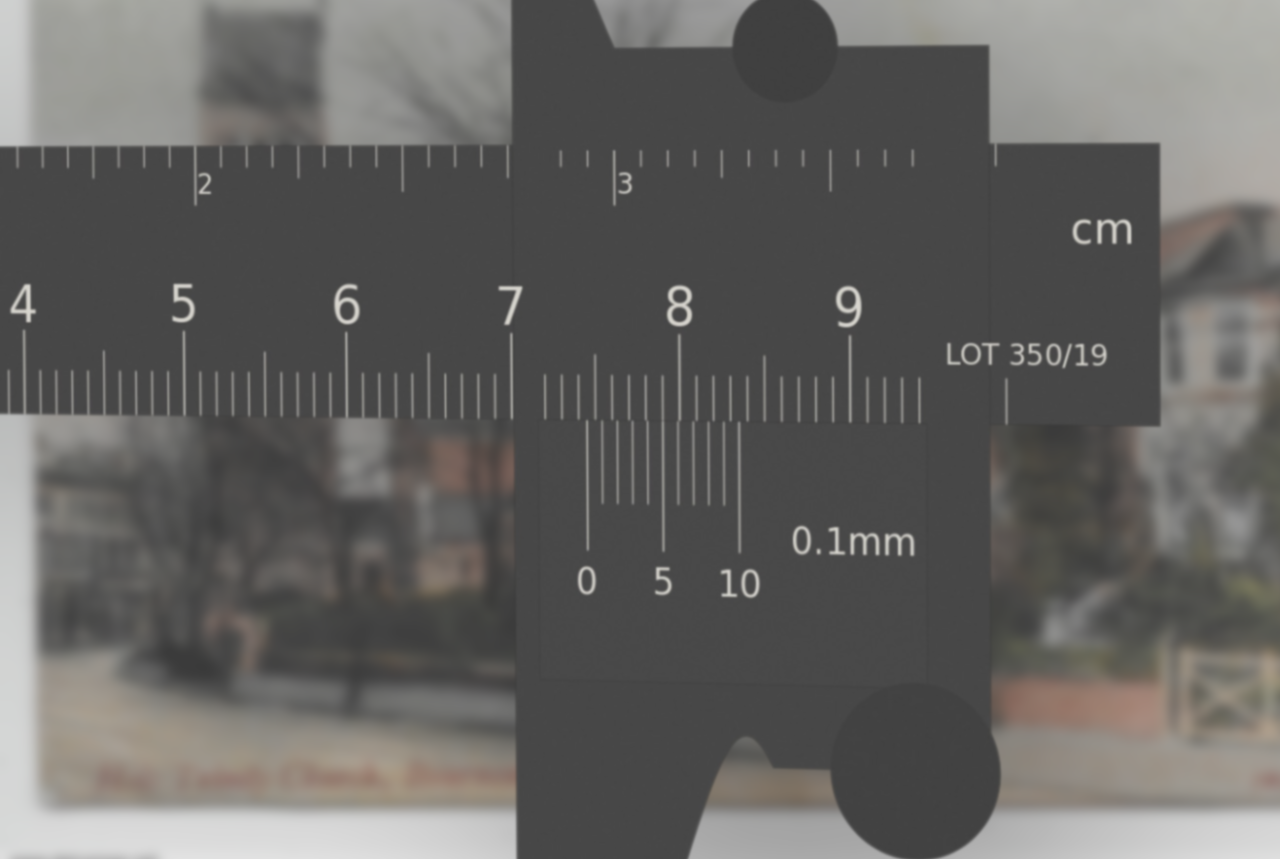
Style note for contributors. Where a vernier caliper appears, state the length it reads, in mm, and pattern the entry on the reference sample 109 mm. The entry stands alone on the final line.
74.5 mm
